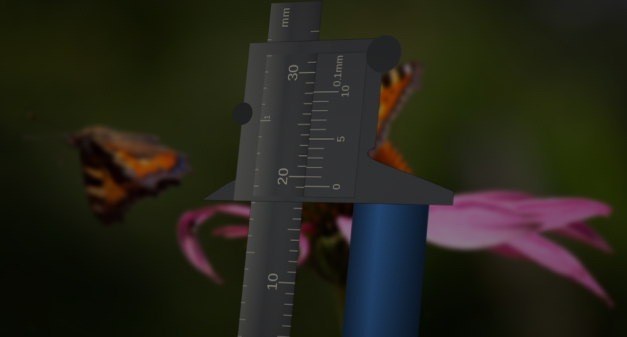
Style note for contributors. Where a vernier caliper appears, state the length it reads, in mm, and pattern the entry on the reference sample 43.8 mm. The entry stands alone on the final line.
19.1 mm
